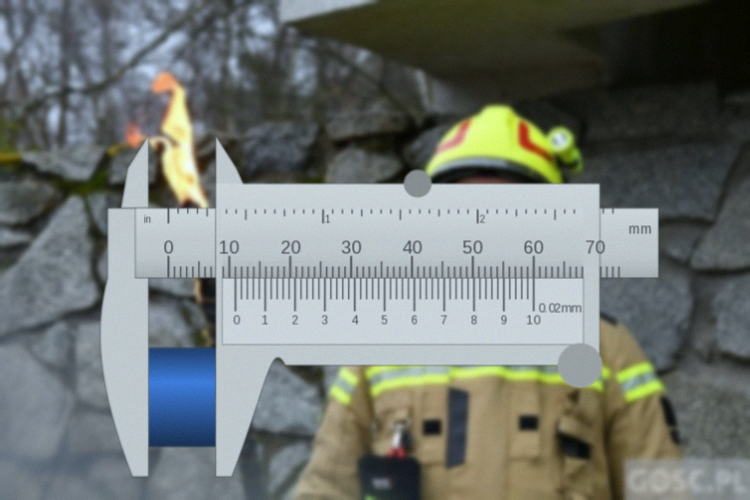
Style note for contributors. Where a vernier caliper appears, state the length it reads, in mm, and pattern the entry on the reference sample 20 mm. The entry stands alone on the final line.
11.0 mm
